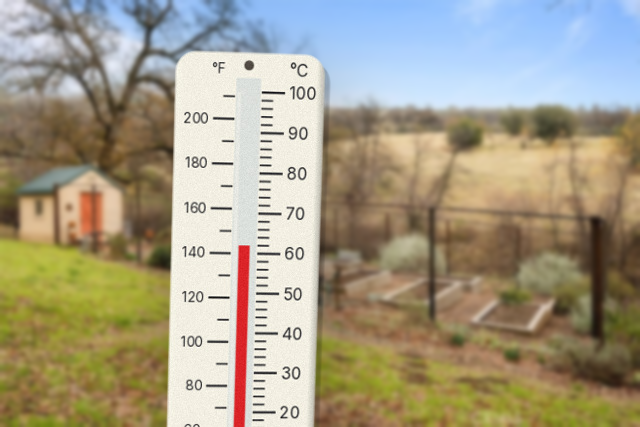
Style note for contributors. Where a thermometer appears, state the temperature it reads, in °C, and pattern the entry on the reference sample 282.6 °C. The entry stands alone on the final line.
62 °C
